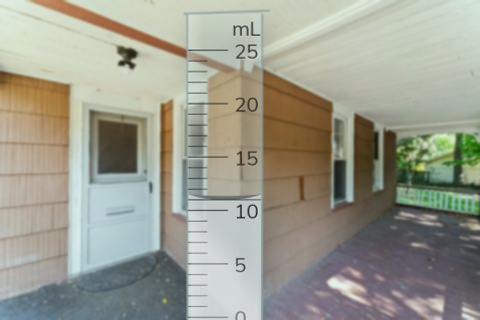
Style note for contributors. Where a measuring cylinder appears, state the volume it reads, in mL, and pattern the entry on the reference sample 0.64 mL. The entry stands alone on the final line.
11 mL
